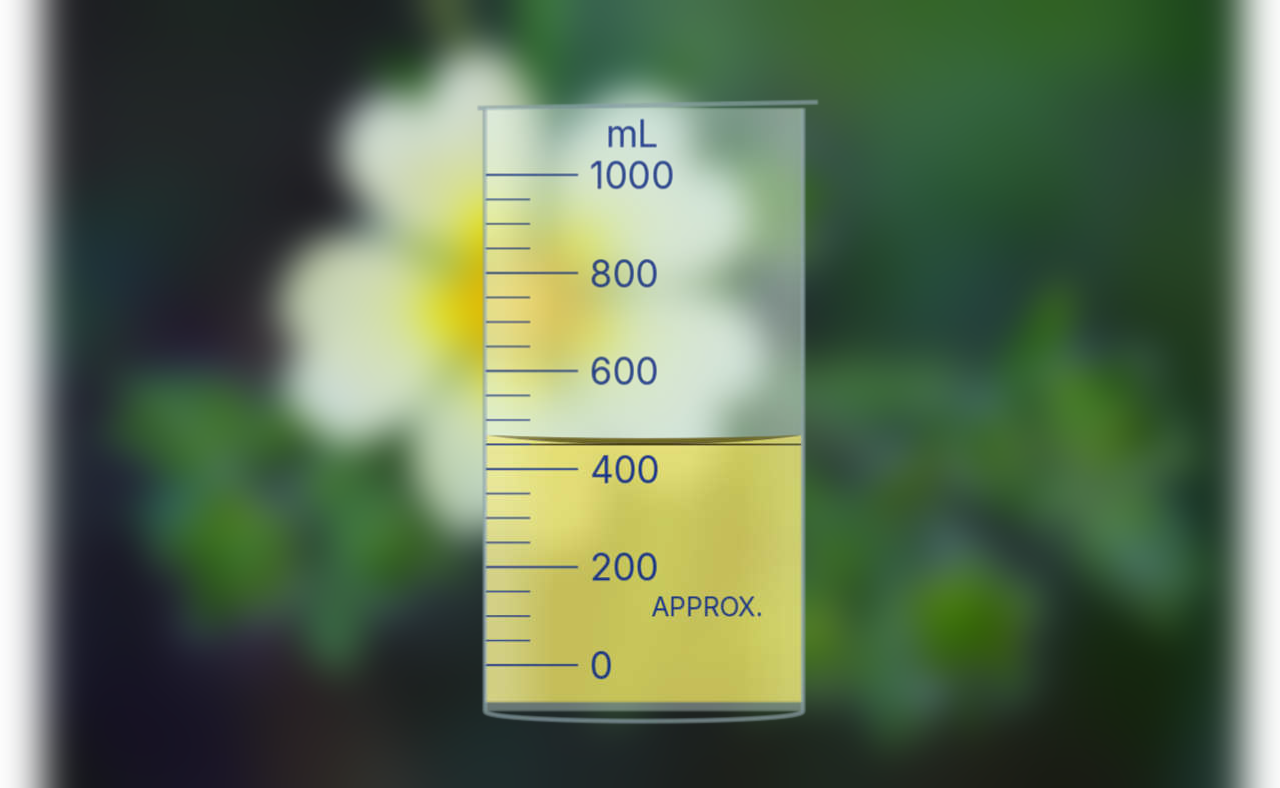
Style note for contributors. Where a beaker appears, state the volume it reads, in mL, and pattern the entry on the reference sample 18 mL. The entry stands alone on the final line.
450 mL
